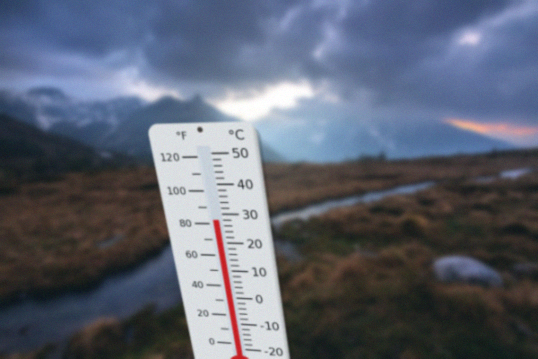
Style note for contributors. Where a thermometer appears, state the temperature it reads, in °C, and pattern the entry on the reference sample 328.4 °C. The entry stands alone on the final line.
28 °C
